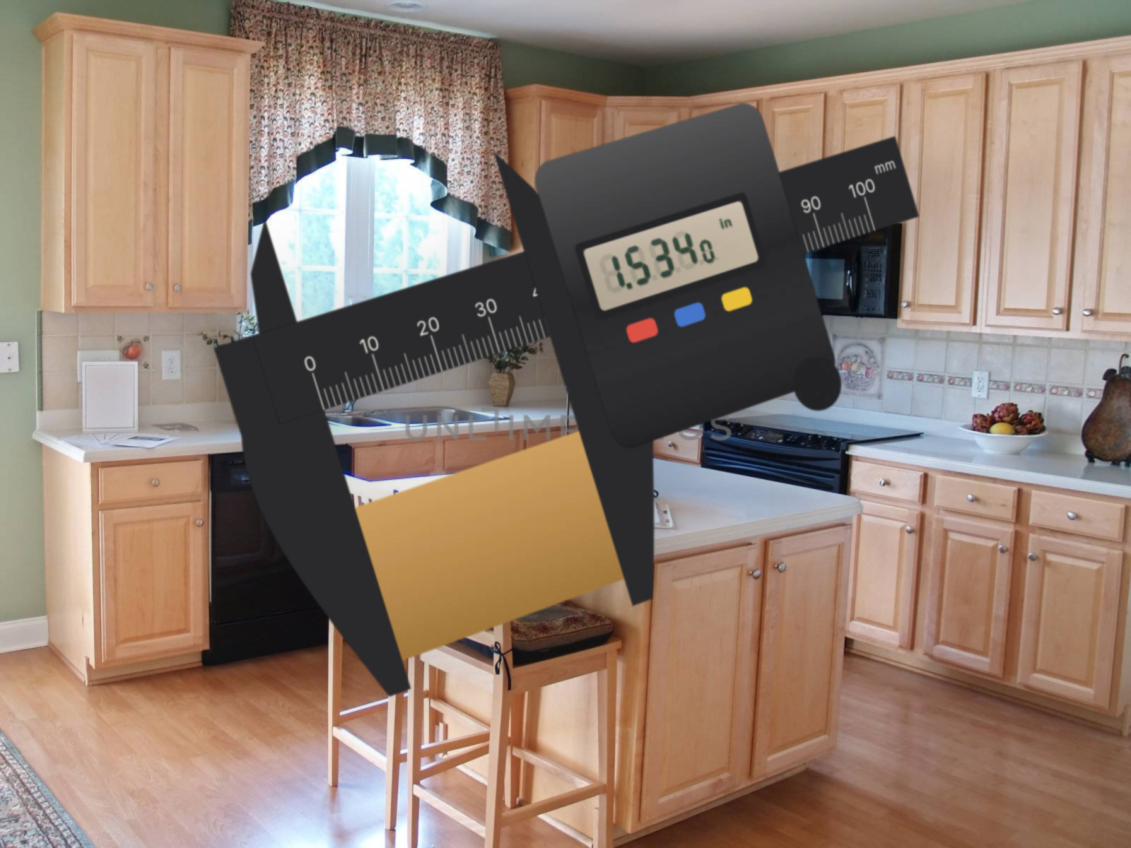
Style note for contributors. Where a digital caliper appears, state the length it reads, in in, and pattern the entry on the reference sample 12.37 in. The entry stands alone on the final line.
1.5340 in
